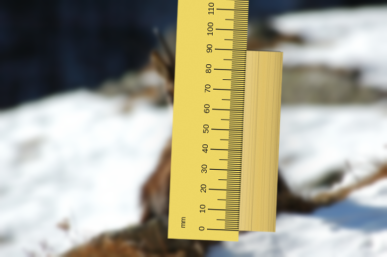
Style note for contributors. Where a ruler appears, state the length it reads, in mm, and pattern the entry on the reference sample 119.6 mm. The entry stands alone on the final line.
90 mm
